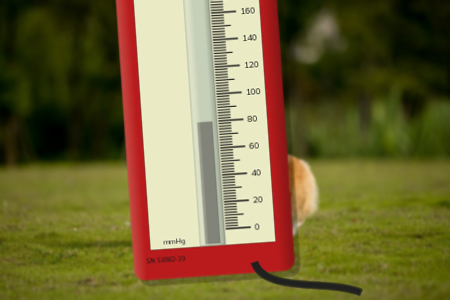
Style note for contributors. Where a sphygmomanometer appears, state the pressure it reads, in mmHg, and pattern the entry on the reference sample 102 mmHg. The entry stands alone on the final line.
80 mmHg
